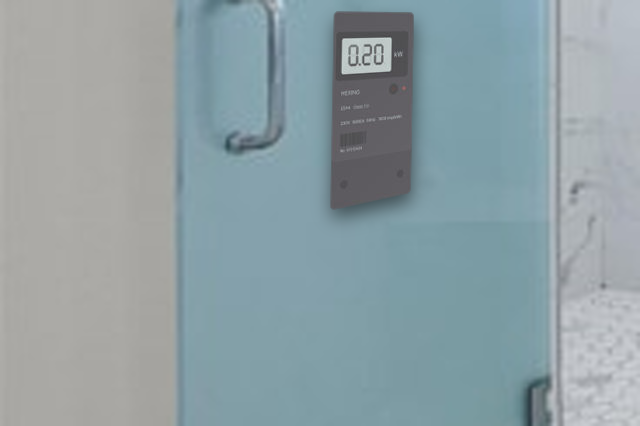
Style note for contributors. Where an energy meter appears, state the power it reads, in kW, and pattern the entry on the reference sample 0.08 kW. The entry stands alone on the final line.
0.20 kW
